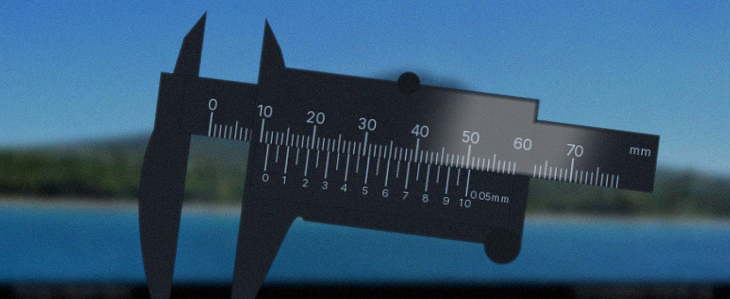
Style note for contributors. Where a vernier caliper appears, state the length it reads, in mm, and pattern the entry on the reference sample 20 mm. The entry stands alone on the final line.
11.5 mm
